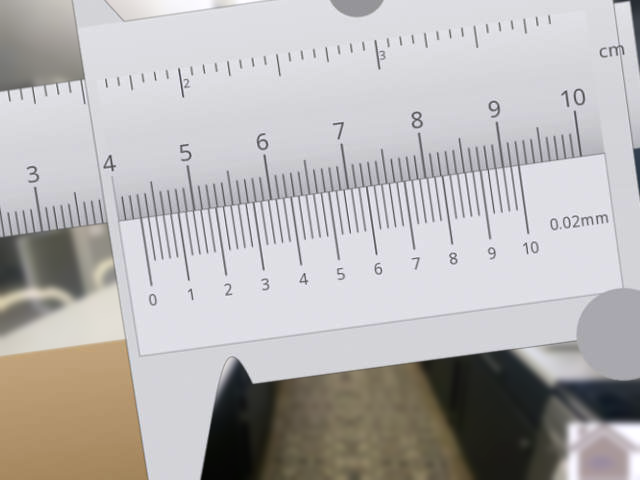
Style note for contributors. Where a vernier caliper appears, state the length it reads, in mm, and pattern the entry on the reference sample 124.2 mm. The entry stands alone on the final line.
43.0 mm
